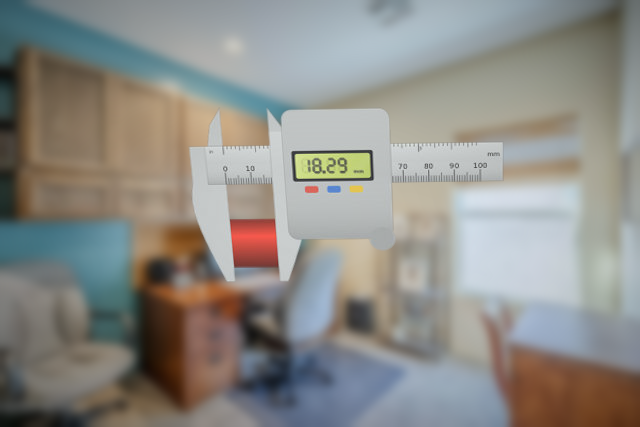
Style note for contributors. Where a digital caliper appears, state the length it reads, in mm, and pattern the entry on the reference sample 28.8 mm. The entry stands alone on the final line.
18.29 mm
